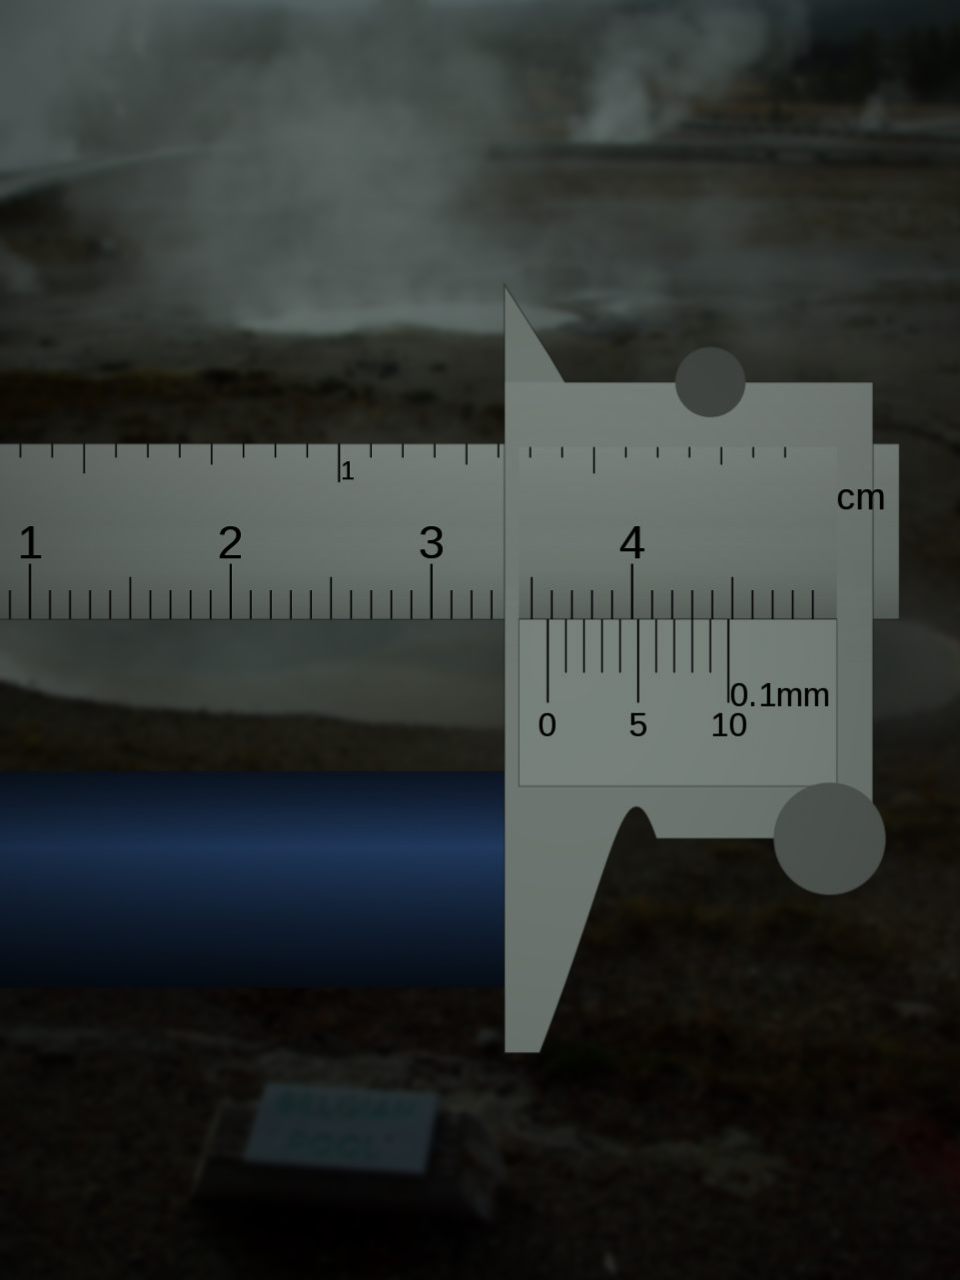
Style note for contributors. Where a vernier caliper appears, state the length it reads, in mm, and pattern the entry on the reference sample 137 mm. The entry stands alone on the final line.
35.8 mm
